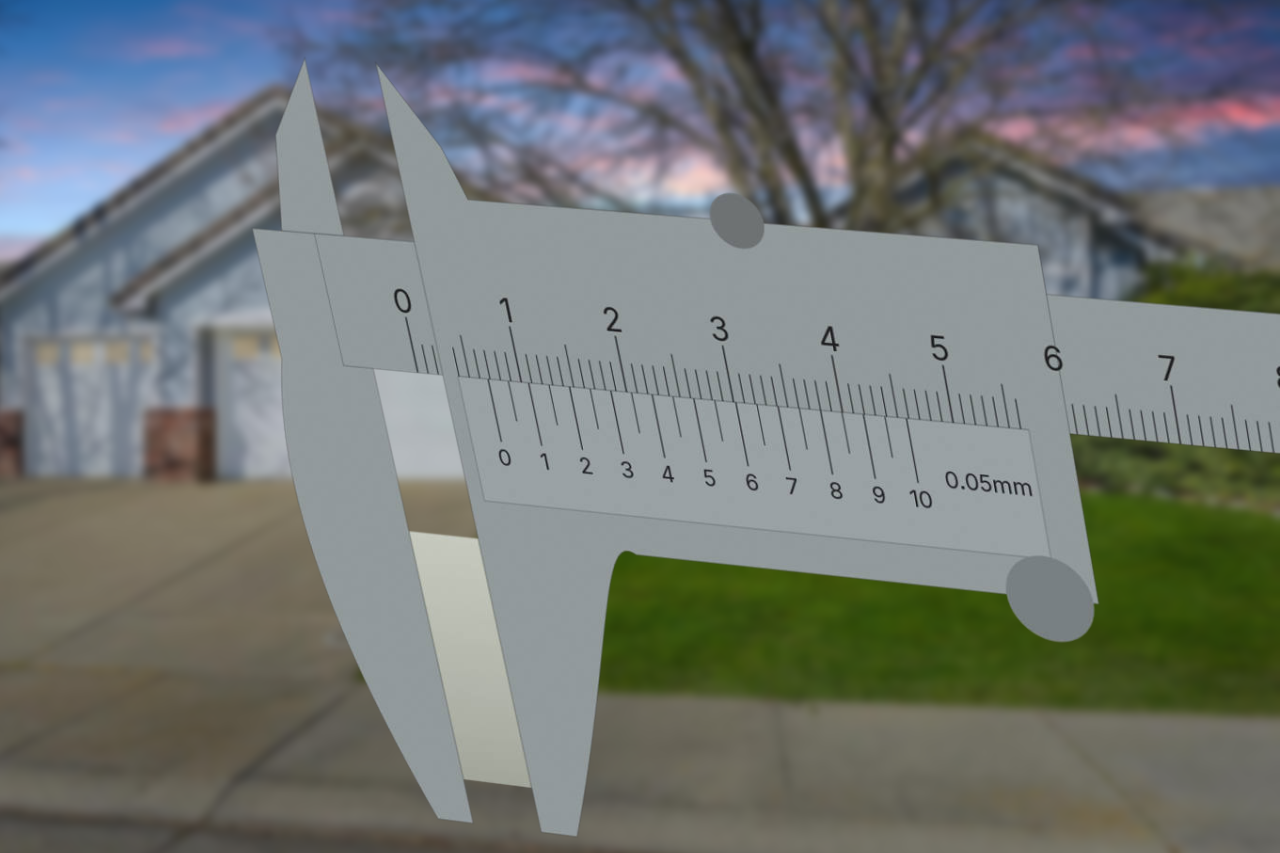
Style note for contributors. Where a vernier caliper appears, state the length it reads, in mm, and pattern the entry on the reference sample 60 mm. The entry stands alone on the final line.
6.8 mm
